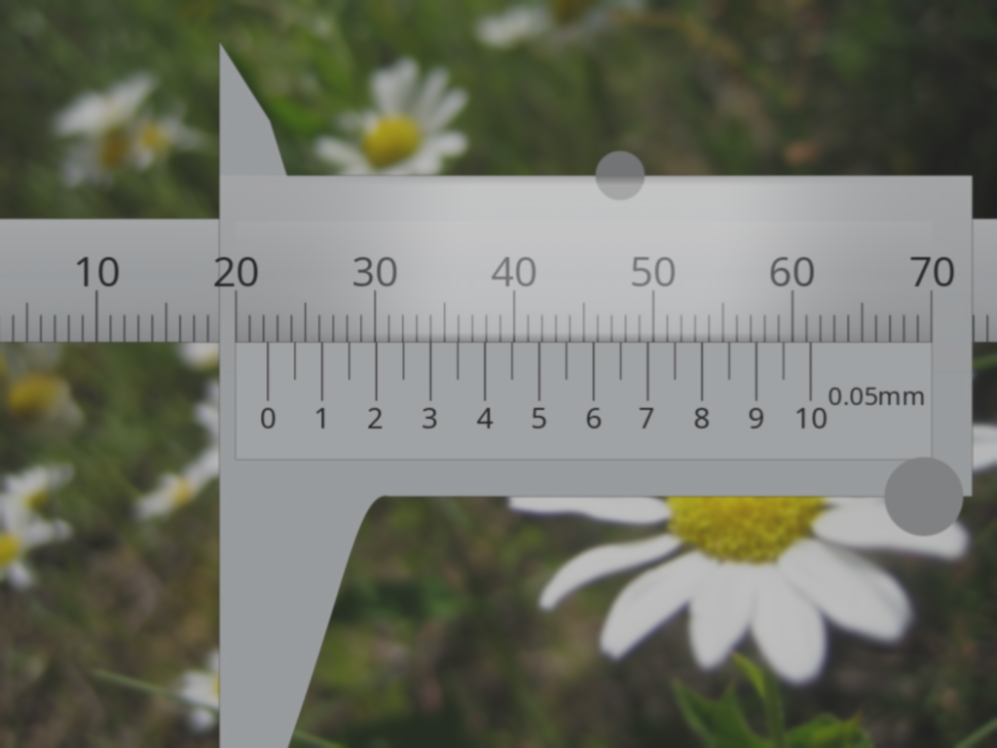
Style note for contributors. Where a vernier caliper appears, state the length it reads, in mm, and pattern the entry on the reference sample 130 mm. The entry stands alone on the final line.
22.3 mm
